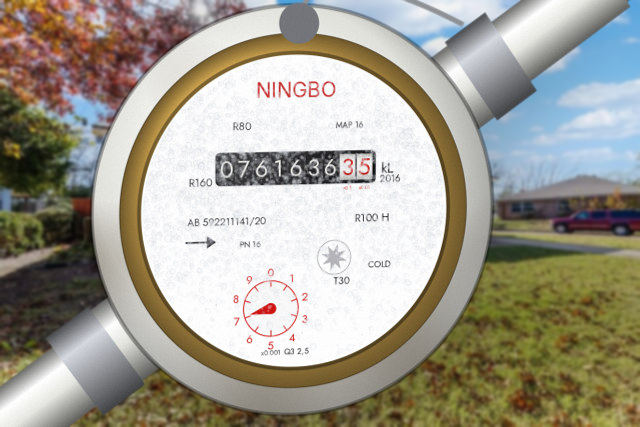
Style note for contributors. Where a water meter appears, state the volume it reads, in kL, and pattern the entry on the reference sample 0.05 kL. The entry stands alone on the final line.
761636.357 kL
